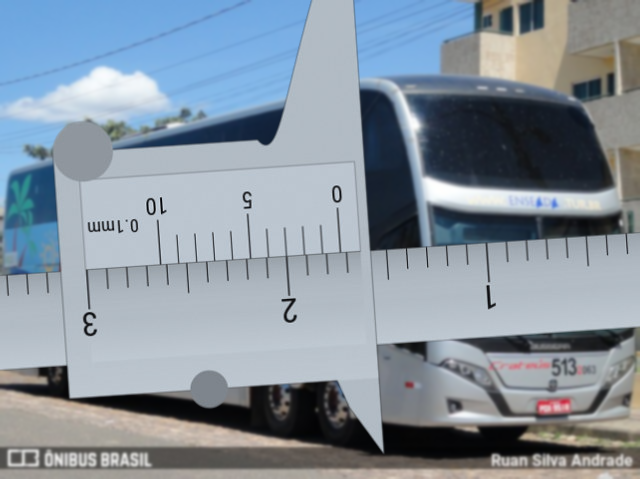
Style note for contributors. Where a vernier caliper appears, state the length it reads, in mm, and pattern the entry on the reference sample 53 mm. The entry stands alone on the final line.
17.3 mm
